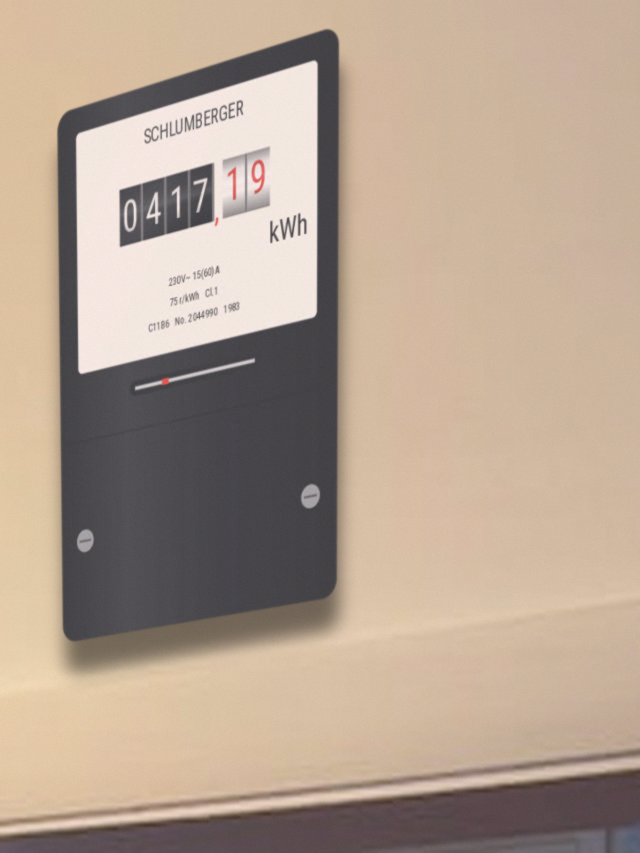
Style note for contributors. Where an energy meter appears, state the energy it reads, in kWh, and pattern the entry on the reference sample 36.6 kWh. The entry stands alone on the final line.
417.19 kWh
